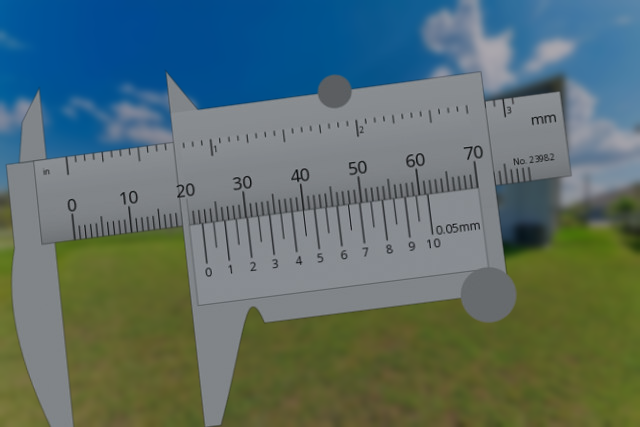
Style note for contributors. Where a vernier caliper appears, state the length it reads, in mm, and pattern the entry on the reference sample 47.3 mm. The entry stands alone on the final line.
22.4 mm
